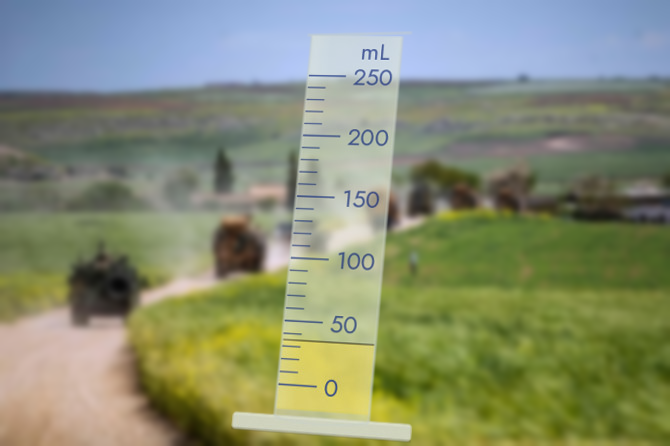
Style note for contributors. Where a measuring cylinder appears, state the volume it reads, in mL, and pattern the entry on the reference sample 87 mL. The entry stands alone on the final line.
35 mL
